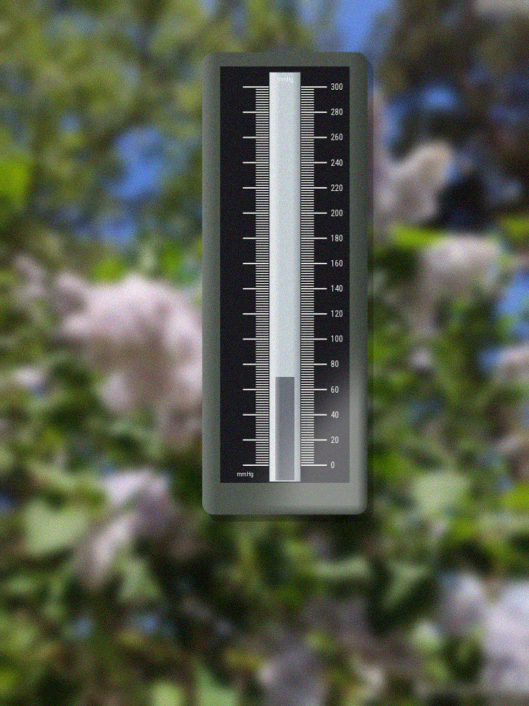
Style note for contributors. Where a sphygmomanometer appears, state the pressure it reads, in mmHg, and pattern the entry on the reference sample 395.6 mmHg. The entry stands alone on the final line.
70 mmHg
